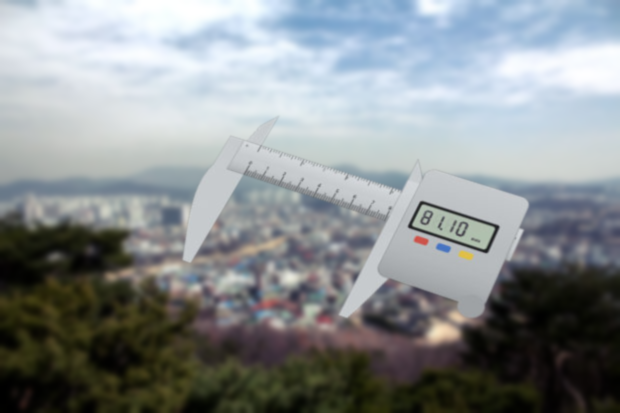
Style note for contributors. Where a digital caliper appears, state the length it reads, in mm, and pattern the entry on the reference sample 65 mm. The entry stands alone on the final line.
81.10 mm
